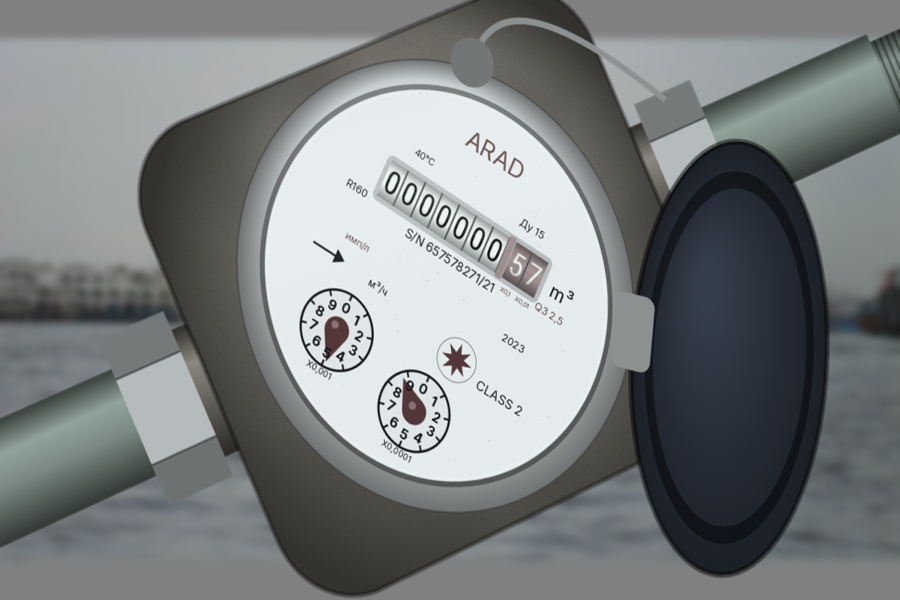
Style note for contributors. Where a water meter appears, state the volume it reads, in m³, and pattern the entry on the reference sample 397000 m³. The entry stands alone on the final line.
0.5748 m³
